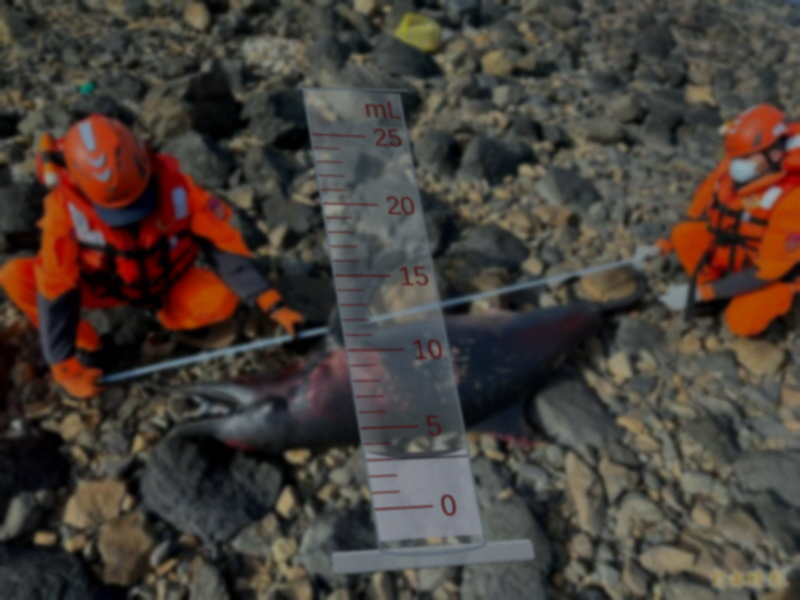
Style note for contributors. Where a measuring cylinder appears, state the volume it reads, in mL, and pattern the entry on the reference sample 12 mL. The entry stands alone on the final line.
3 mL
